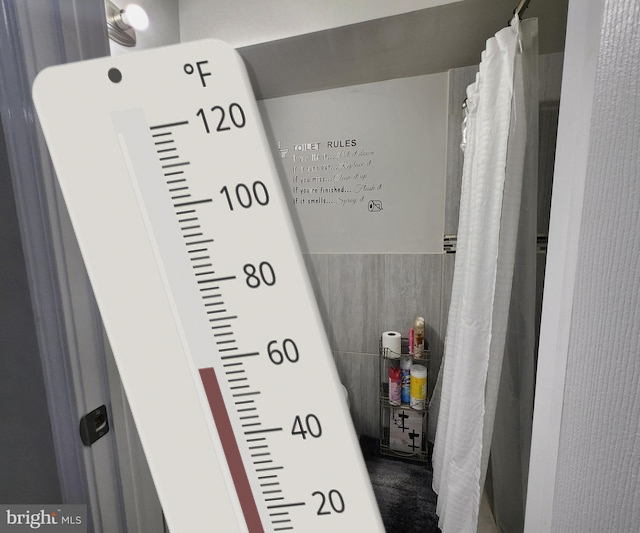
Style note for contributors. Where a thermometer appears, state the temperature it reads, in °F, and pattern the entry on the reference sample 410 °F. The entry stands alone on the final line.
58 °F
